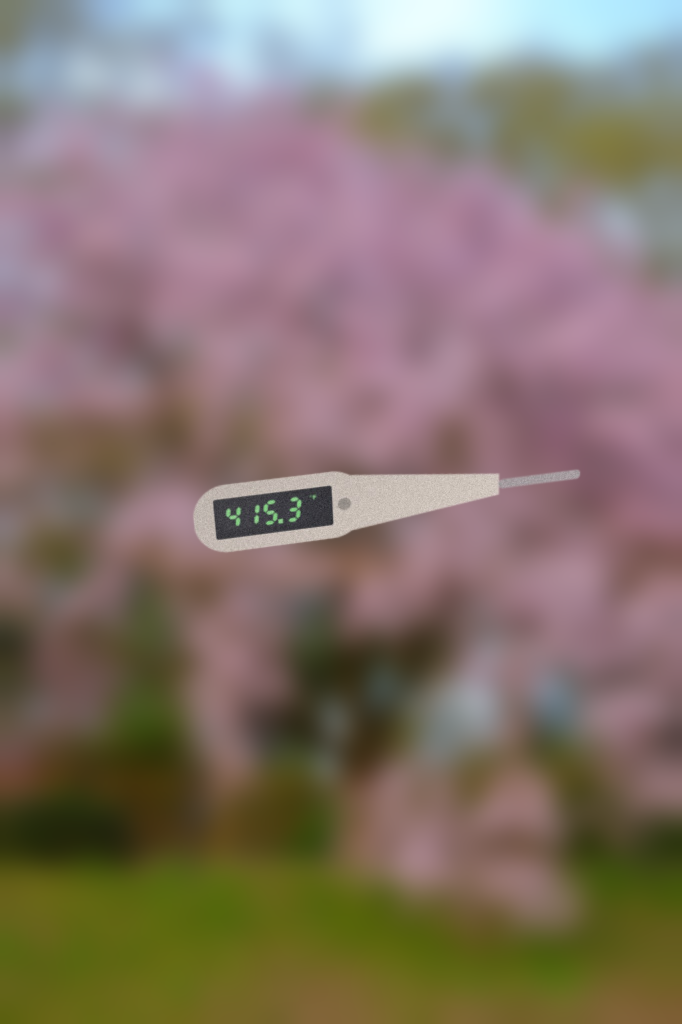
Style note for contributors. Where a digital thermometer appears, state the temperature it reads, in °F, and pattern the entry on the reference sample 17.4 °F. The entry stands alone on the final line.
415.3 °F
